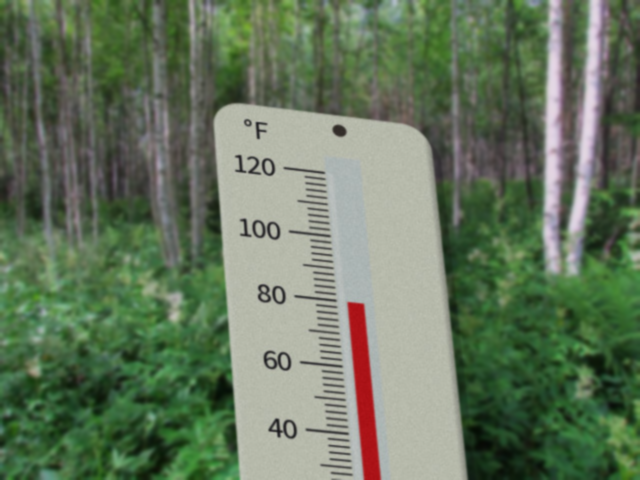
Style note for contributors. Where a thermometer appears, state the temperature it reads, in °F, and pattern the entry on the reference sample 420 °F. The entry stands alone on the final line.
80 °F
